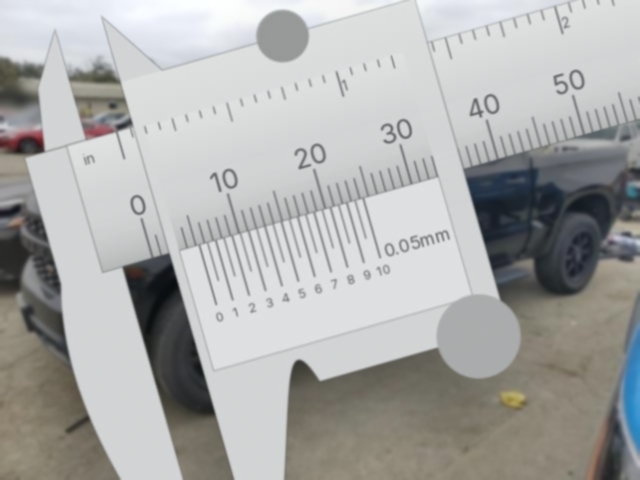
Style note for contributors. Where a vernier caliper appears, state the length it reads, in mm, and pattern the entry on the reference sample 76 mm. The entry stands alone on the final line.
5.4 mm
